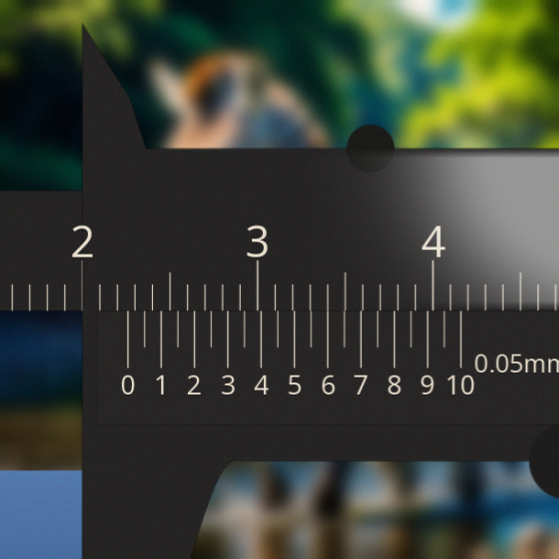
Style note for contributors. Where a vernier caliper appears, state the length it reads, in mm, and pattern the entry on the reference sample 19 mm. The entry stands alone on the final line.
22.6 mm
